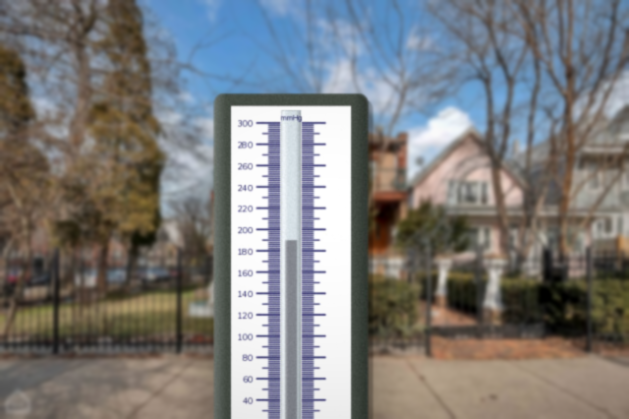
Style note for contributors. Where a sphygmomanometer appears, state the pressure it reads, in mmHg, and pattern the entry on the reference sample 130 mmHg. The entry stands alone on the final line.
190 mmHg
